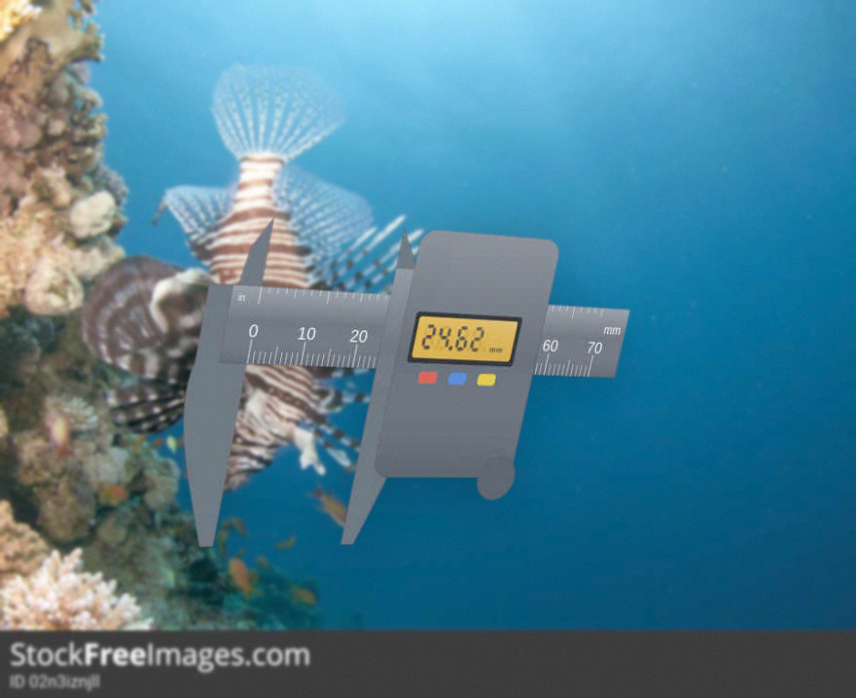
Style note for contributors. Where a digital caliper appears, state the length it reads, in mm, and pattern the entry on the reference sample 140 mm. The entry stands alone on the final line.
24.62 mm
